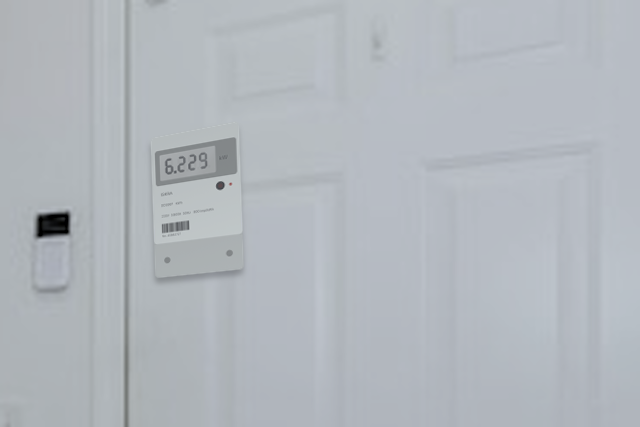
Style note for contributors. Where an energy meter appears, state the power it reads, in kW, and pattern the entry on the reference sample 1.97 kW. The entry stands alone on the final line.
6.229 kW
